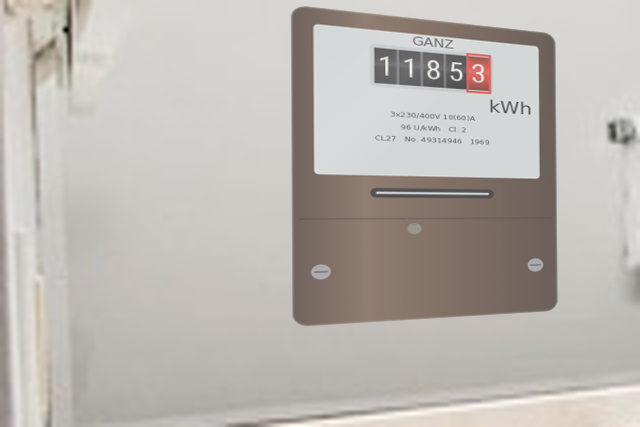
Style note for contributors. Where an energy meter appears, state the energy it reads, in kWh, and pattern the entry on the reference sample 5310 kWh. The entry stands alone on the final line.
1185.3 kWh
